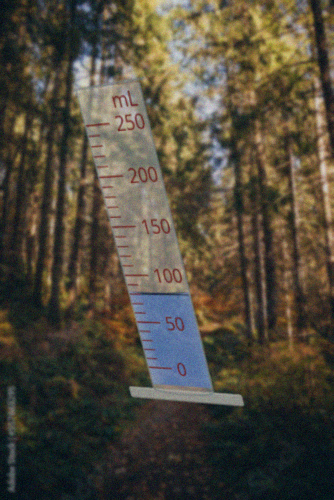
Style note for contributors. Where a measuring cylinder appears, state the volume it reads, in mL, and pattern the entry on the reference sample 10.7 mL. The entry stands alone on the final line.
80 mL
